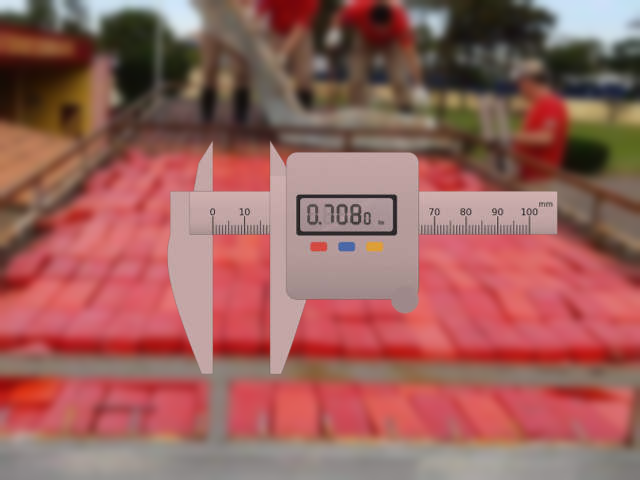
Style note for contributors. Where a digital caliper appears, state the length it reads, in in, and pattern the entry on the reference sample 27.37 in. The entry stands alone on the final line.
0.7080 in
